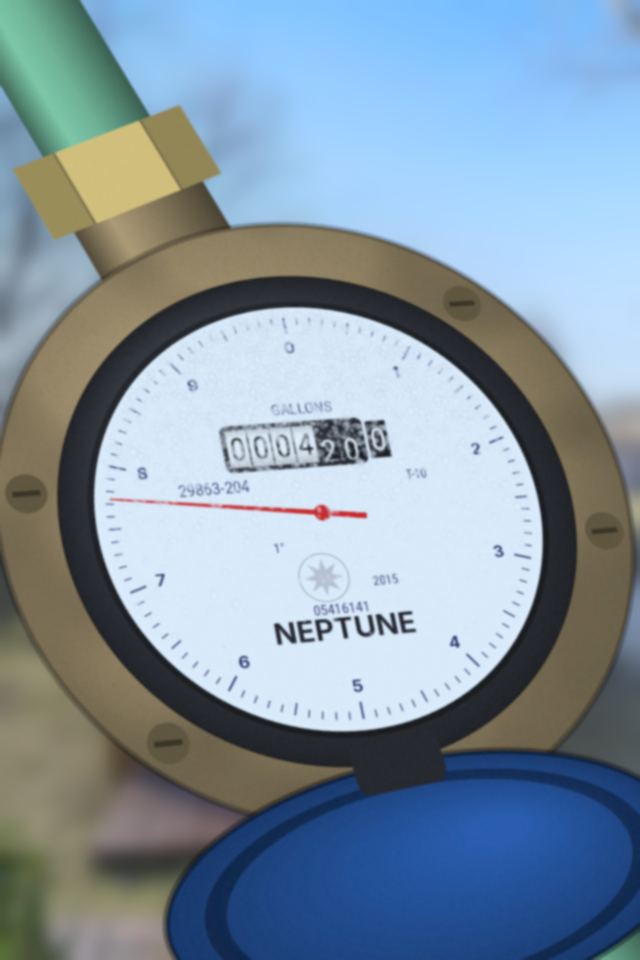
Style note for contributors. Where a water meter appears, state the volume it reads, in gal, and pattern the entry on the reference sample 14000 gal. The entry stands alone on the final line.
4197.7 gal
